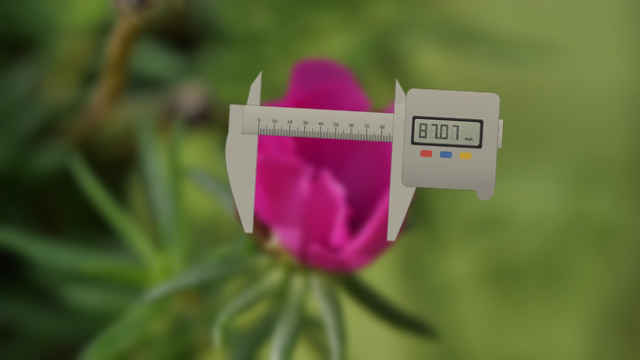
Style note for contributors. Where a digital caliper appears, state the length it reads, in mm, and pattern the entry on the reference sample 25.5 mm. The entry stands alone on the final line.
87.07 mm
